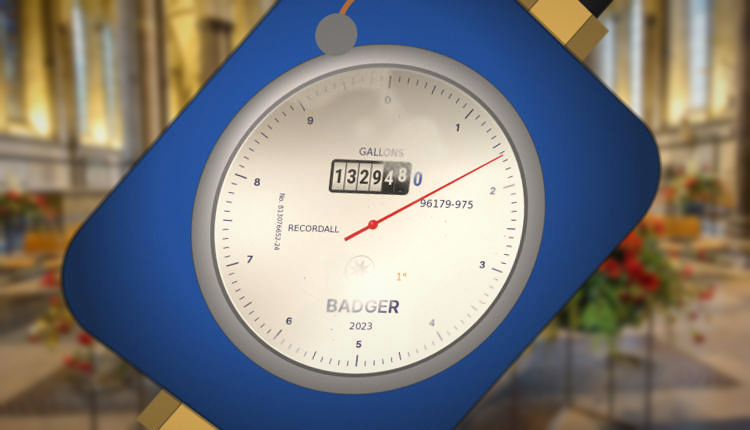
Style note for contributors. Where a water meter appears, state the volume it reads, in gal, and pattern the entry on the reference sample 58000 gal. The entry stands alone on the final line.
1329481.6 gal
